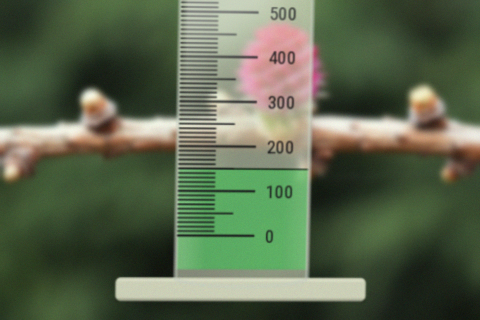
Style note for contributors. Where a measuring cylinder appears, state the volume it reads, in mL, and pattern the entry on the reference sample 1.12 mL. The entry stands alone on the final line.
150 mL
